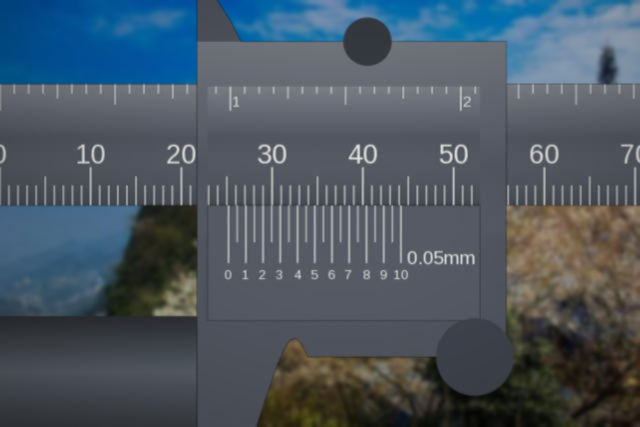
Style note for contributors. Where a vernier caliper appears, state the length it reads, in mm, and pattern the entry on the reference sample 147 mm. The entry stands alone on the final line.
25.2 mm
